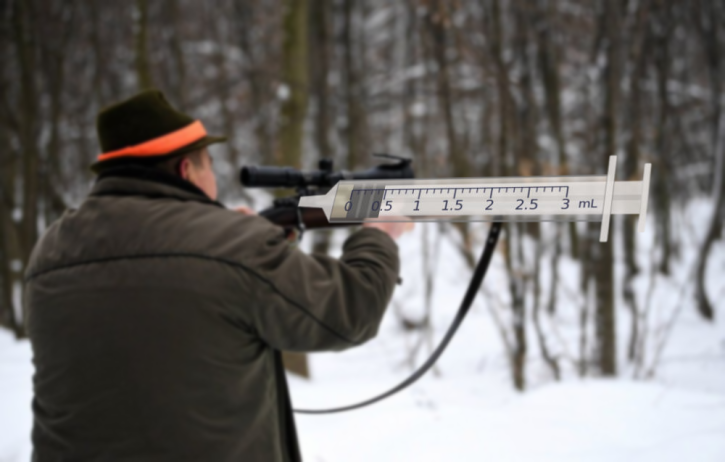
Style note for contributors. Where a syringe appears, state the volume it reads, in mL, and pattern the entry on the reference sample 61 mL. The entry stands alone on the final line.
0 mL
